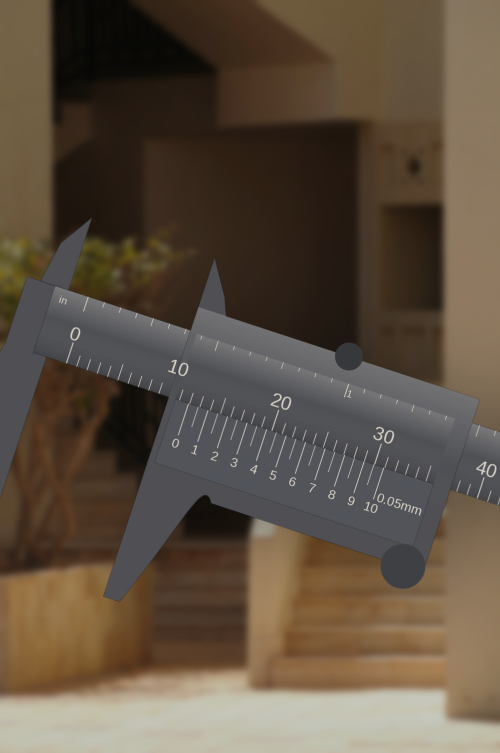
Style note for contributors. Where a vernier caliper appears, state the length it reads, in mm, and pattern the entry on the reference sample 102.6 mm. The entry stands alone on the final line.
11.9 mm
